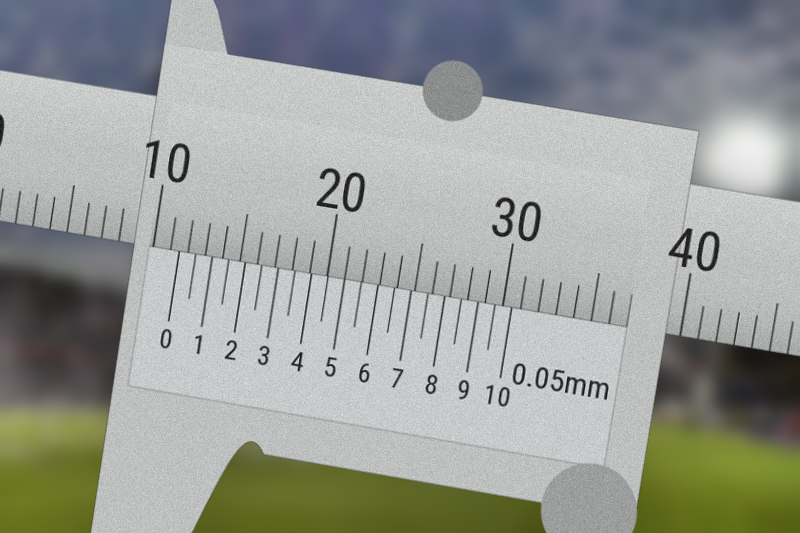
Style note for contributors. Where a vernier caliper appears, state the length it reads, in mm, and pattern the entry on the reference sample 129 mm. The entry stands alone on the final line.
11.5 mm
